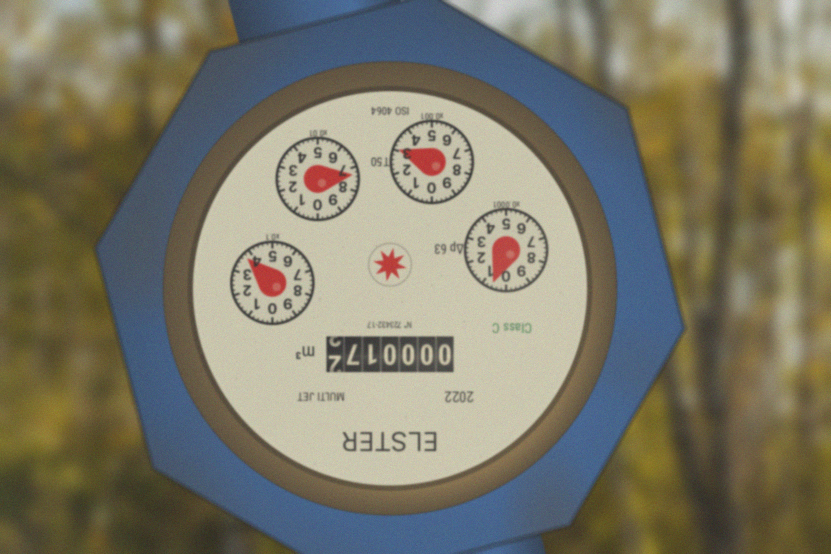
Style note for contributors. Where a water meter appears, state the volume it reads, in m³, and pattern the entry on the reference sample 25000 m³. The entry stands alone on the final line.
172.3730 m³
